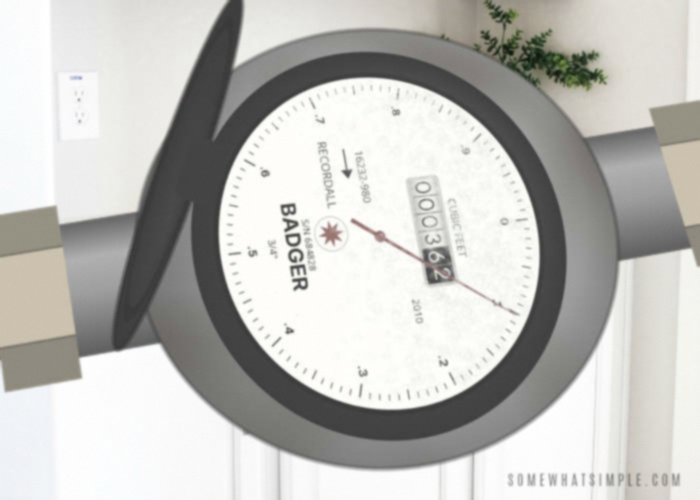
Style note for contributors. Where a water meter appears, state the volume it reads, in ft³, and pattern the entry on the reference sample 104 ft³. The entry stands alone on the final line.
362.10 ft³
